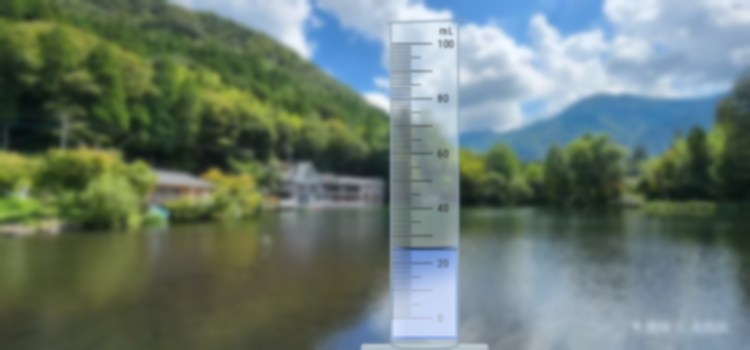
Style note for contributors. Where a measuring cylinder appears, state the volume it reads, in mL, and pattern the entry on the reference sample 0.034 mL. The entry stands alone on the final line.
25 mL
